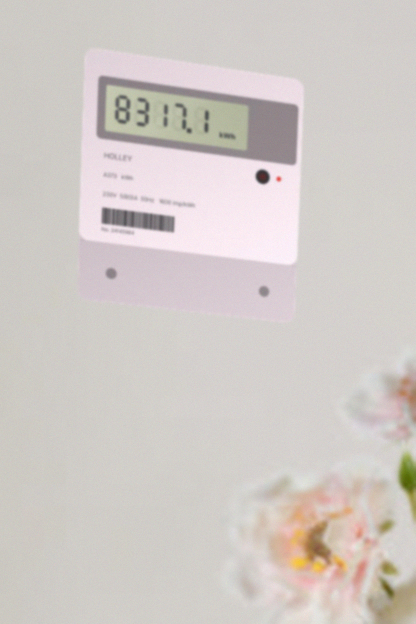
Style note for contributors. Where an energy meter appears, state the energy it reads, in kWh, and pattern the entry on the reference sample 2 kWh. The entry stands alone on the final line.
8317.1 kWh
